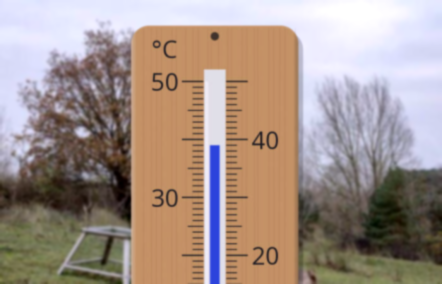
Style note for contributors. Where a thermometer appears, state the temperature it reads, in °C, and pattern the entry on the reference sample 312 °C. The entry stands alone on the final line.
39 °C
